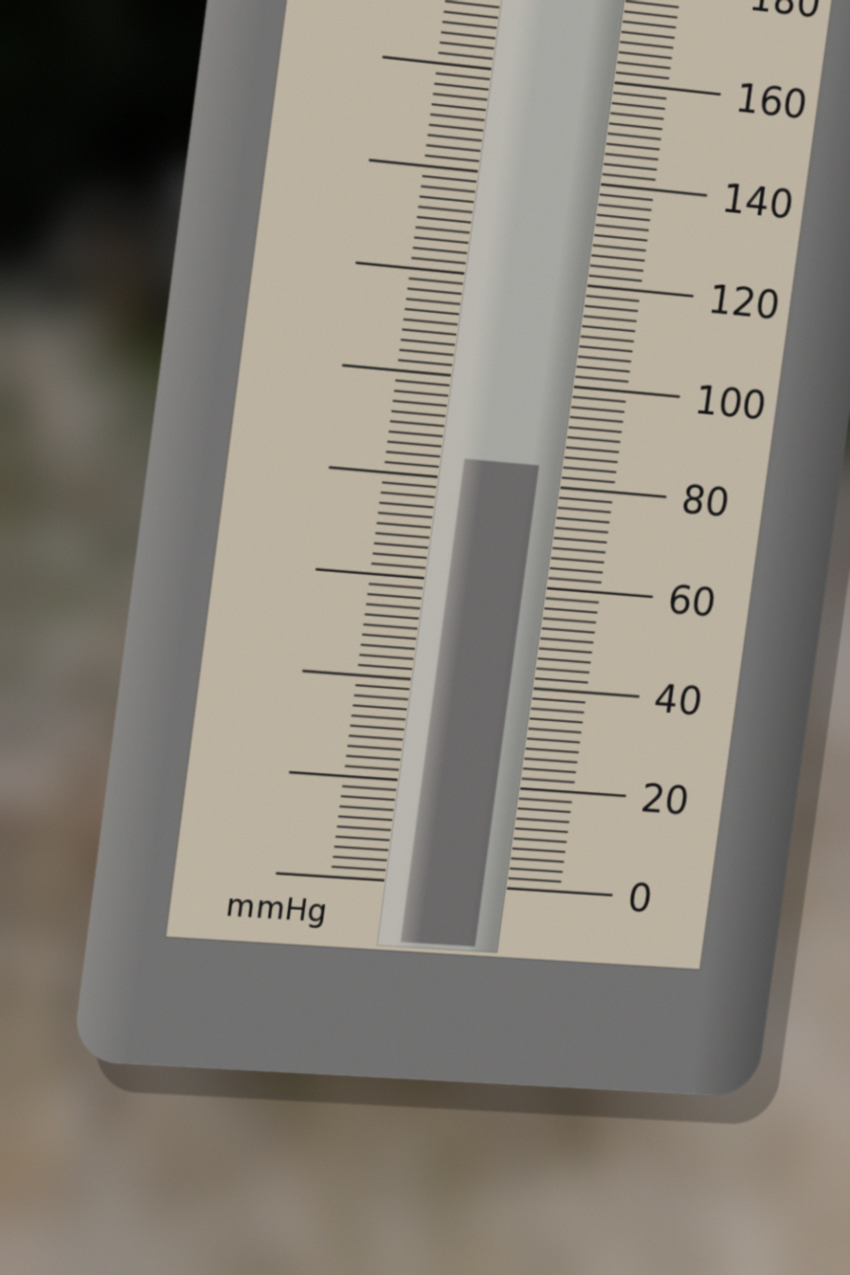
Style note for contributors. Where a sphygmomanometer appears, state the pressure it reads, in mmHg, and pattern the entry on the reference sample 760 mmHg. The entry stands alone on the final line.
84 mmHg
